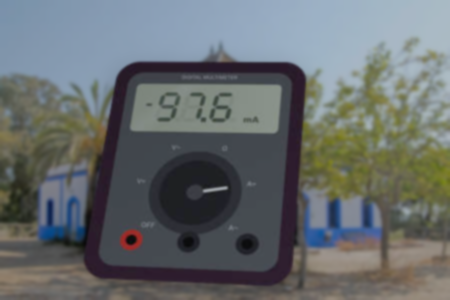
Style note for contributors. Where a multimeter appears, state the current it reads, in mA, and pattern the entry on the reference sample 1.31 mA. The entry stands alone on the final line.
-97.6 mA
